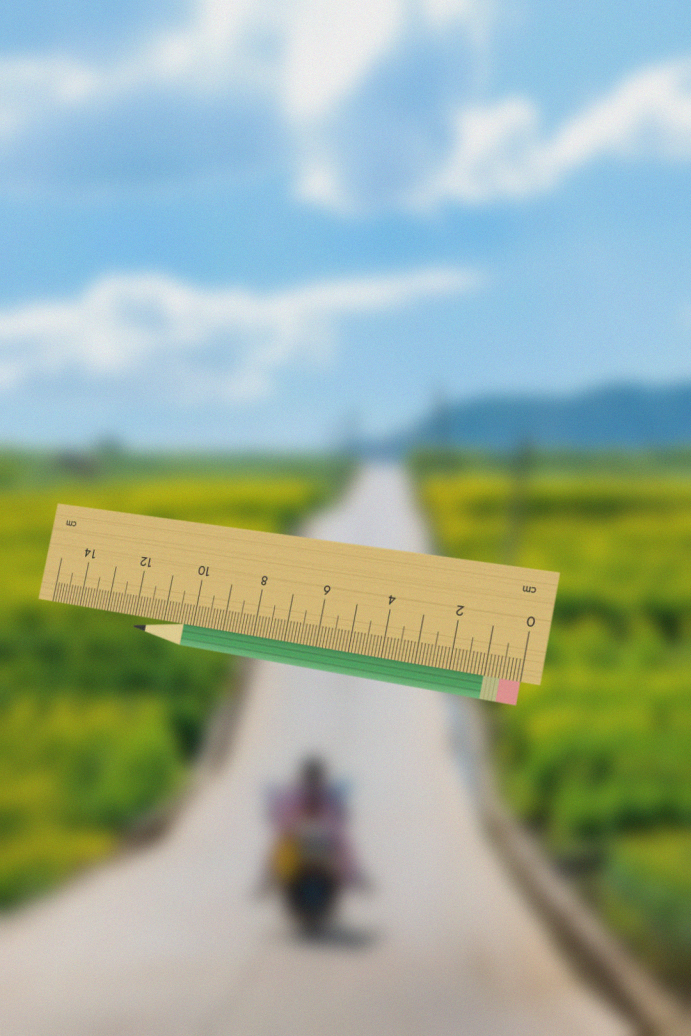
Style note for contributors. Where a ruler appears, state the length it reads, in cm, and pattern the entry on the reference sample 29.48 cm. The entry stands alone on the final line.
12 cm
